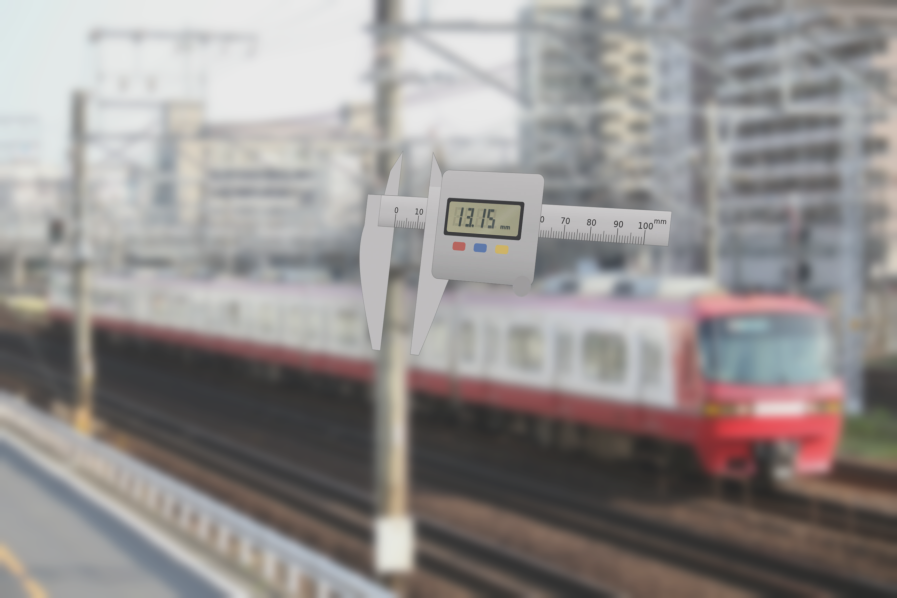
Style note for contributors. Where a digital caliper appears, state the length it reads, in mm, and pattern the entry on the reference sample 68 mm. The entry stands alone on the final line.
13.15 mm
